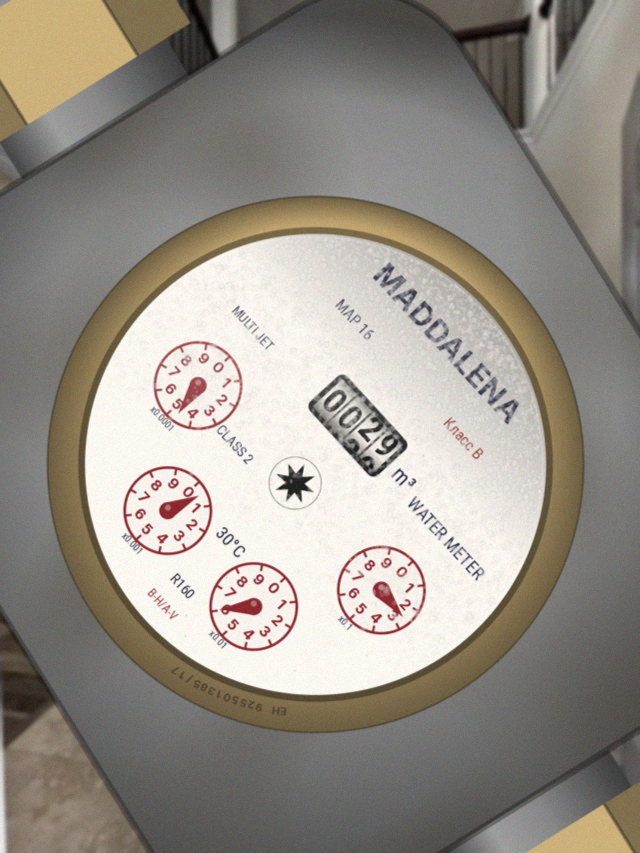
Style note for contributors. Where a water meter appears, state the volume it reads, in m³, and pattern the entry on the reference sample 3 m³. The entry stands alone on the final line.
29.2604 m³
